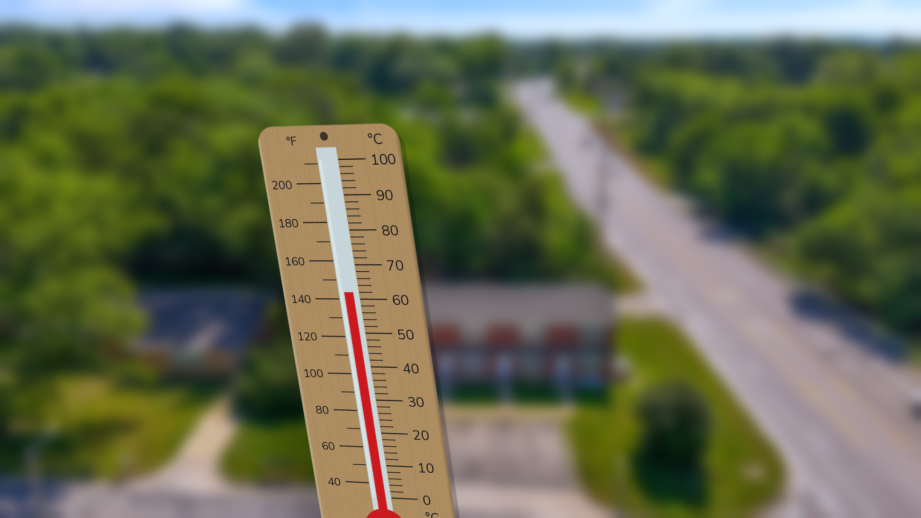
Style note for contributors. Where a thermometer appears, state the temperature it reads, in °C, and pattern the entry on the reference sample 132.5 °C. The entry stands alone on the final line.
62 °C
